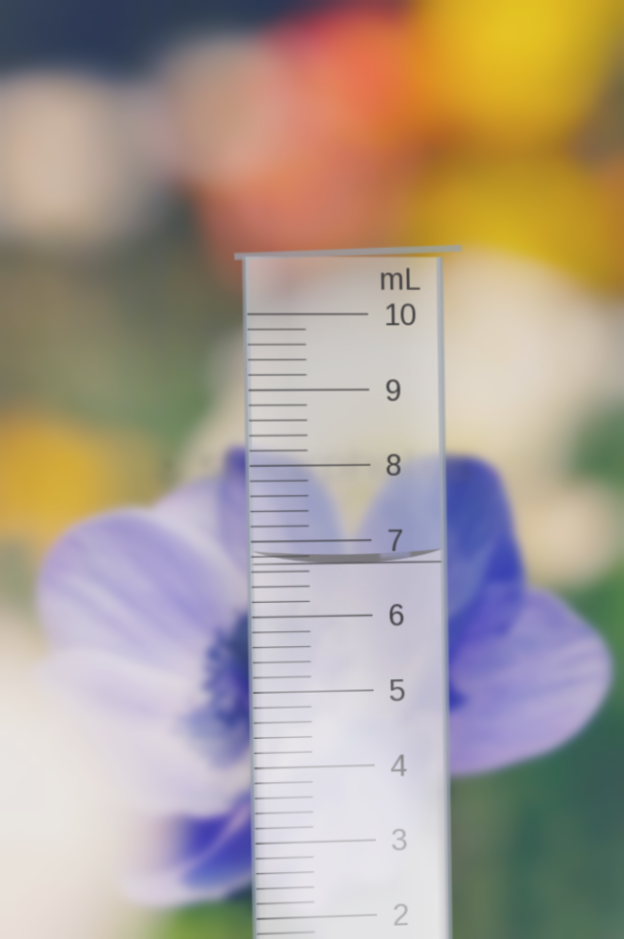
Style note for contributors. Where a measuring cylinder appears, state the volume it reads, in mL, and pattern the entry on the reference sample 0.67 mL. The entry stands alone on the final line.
6.7 mL
